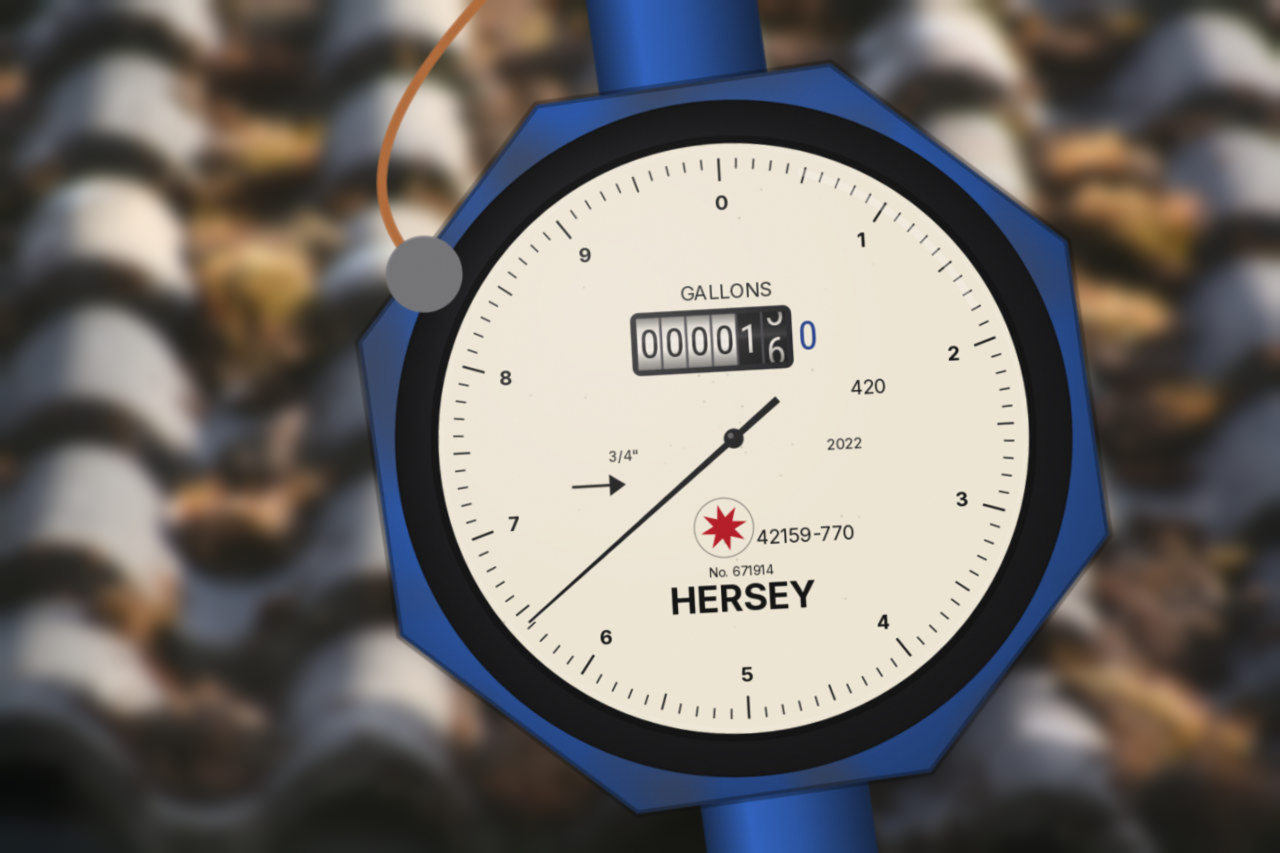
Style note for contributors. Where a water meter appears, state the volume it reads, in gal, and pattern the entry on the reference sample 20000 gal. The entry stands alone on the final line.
156.4 gal
